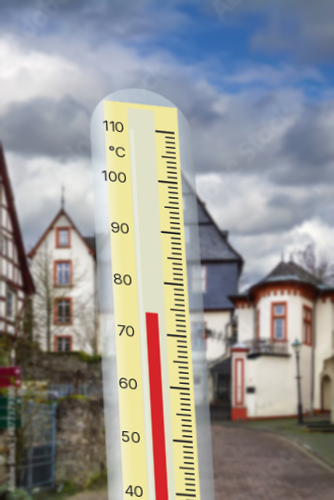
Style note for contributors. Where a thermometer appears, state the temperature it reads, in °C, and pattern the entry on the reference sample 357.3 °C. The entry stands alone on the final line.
74 °C
